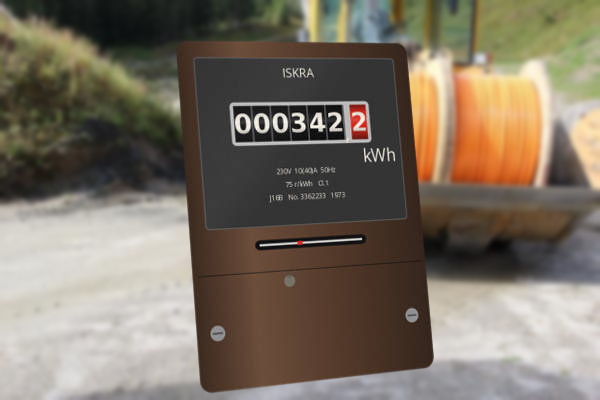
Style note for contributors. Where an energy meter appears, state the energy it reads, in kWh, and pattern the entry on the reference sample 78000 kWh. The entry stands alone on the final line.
342.2 kWh
